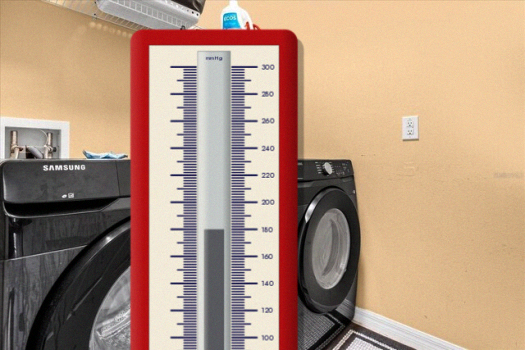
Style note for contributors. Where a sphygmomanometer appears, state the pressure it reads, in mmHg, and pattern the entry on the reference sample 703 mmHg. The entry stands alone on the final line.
180 mmHg
